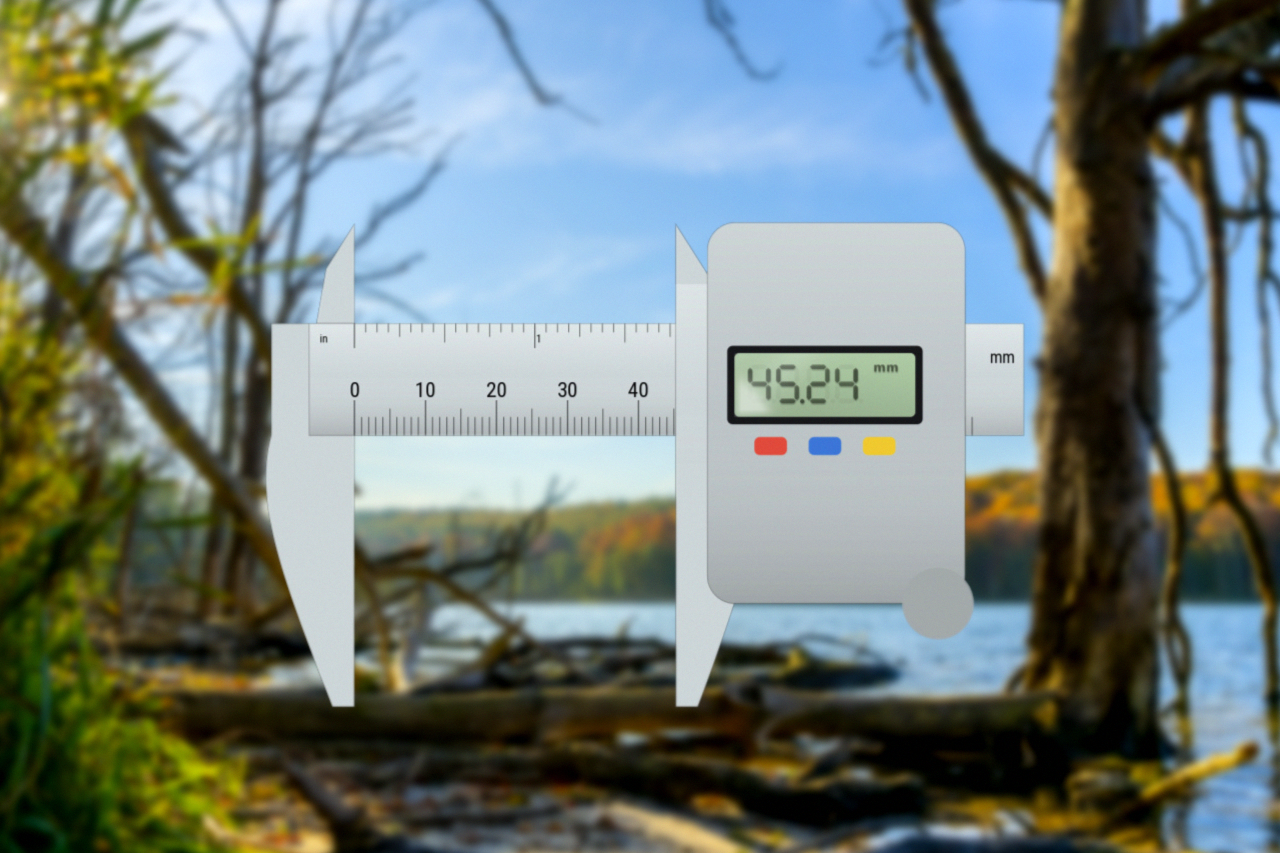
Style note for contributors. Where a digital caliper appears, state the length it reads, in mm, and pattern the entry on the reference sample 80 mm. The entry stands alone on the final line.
45.24 mm
